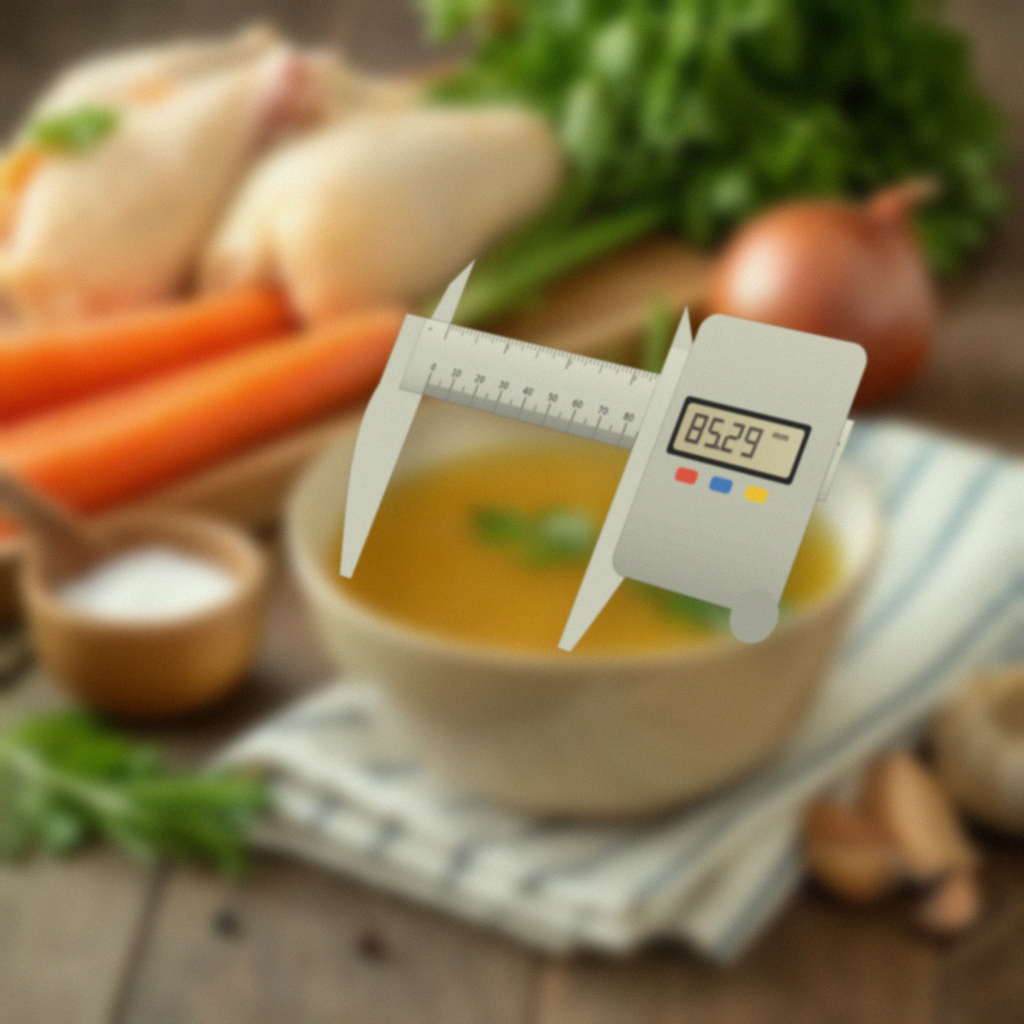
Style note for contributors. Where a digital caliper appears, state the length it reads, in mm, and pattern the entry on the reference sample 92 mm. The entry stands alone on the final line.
85.29 mm
